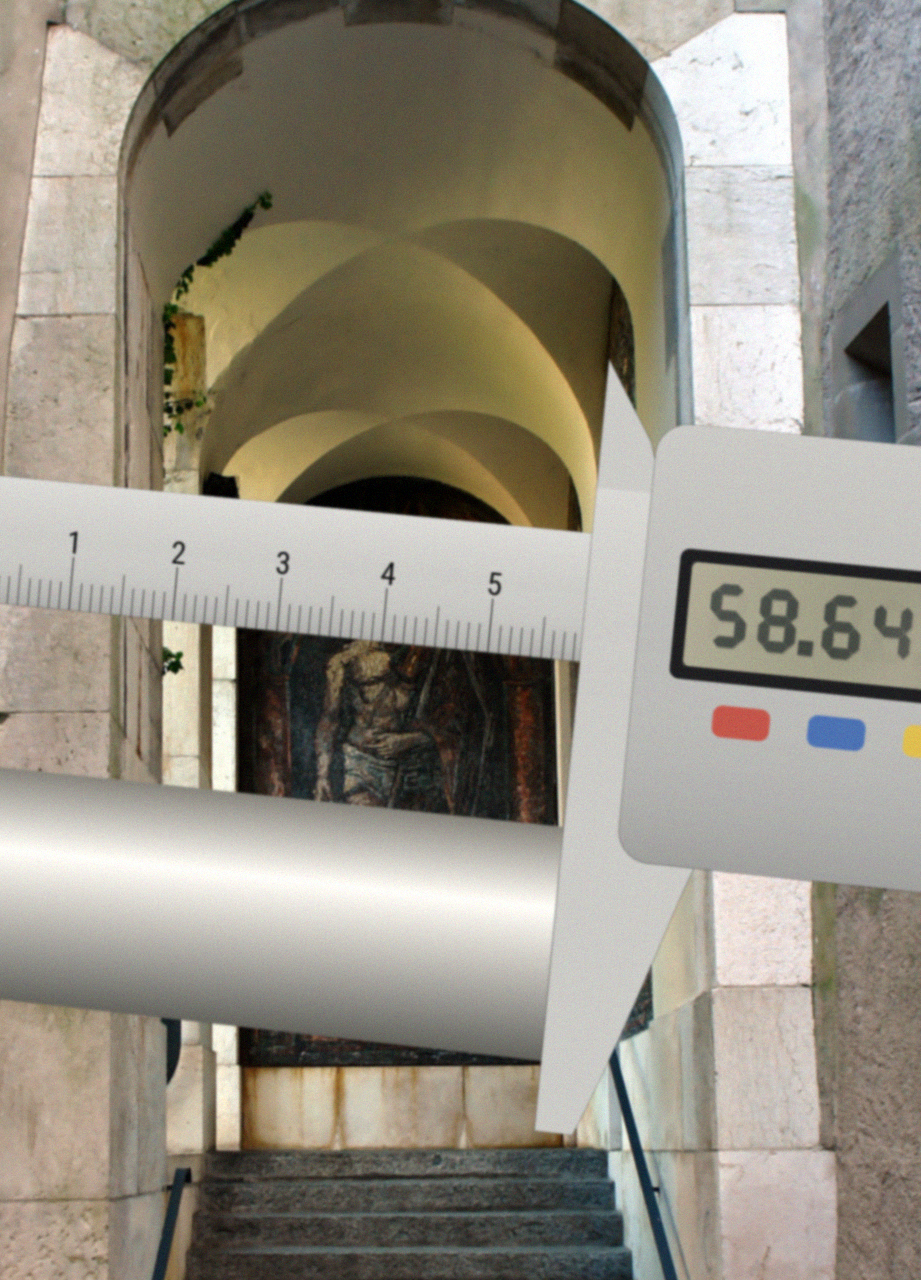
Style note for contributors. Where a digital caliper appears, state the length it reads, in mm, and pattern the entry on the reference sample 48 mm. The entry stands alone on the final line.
58.64 mm
